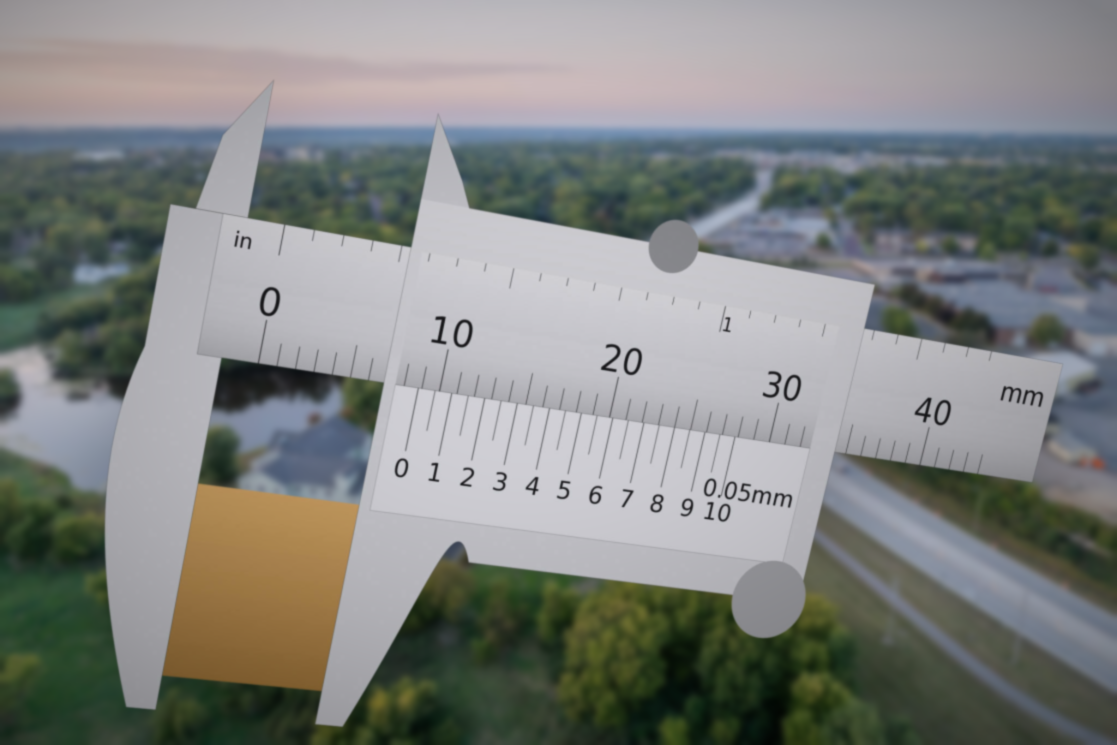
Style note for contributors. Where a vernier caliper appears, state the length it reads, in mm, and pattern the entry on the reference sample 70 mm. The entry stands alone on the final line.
8.8 mm
